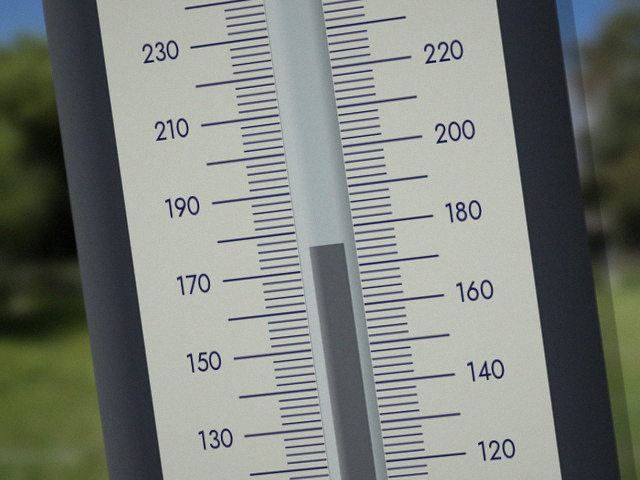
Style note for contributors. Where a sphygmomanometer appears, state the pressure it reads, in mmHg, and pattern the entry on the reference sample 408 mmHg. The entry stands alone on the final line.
176 mmHg
